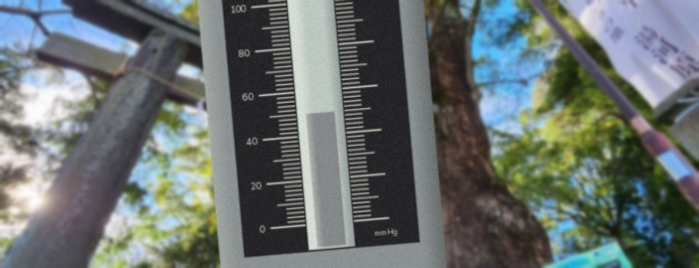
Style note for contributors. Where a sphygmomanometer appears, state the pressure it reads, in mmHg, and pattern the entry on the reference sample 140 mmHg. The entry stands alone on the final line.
50 mmHg
